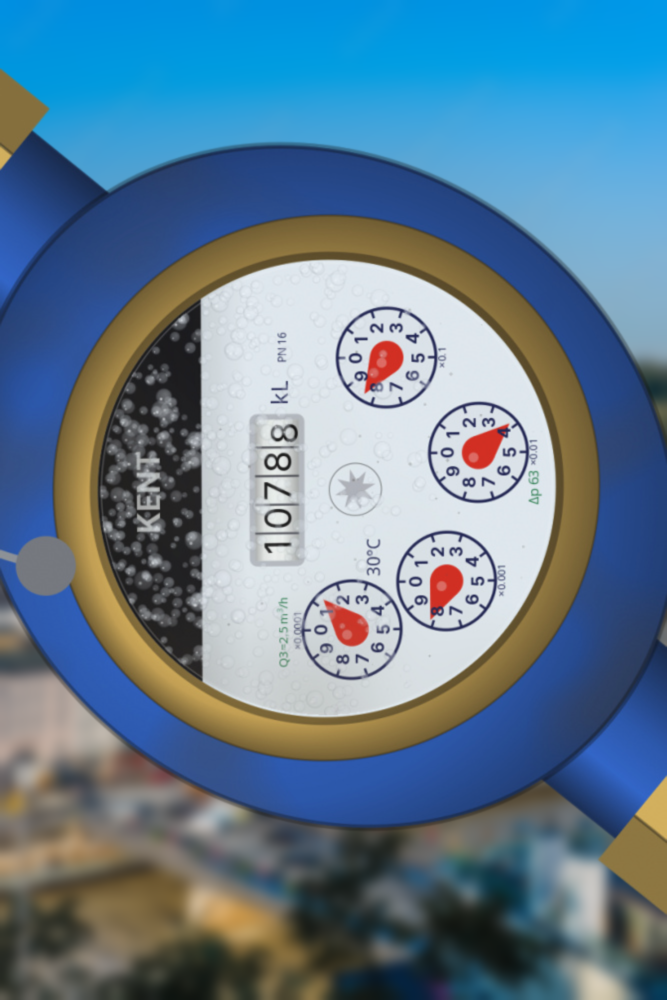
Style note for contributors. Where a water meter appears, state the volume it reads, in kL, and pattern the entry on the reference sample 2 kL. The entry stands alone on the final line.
10787.8381 kL
